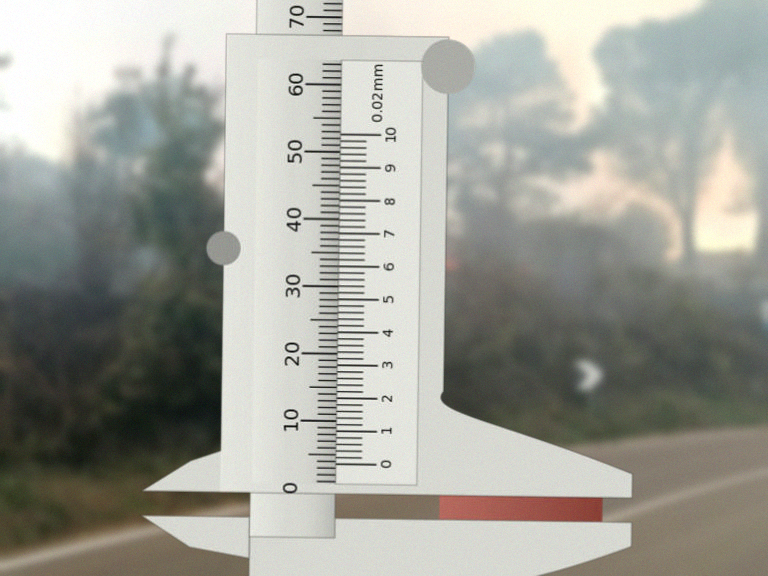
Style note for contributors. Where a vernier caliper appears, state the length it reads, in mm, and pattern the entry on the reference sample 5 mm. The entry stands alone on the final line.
3.6 mm
